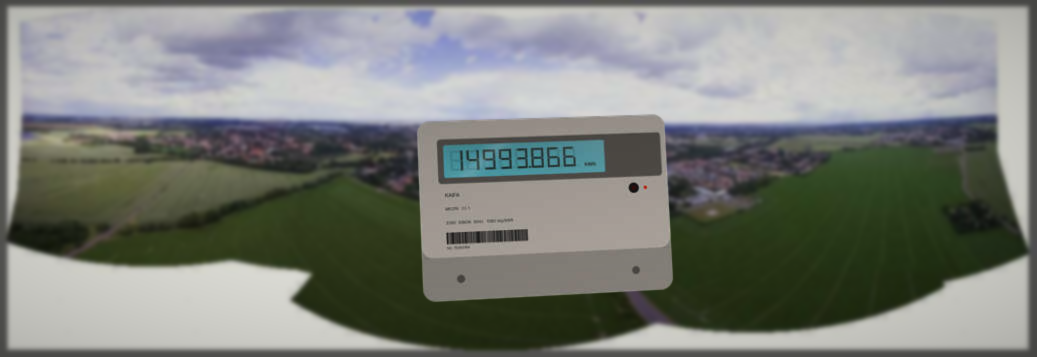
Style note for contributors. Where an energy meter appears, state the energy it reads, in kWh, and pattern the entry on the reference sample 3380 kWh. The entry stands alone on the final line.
14993.866 kWh
